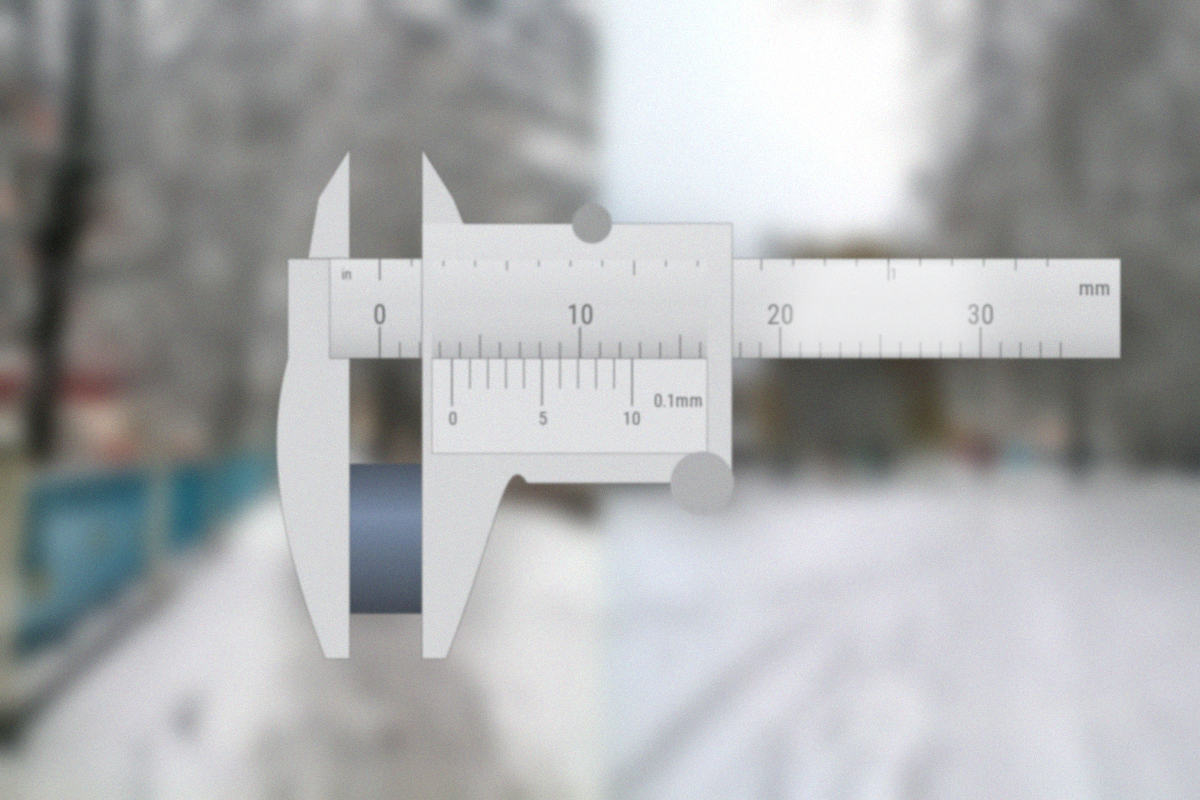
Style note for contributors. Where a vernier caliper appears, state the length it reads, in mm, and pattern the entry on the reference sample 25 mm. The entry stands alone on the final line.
3.6 mm
